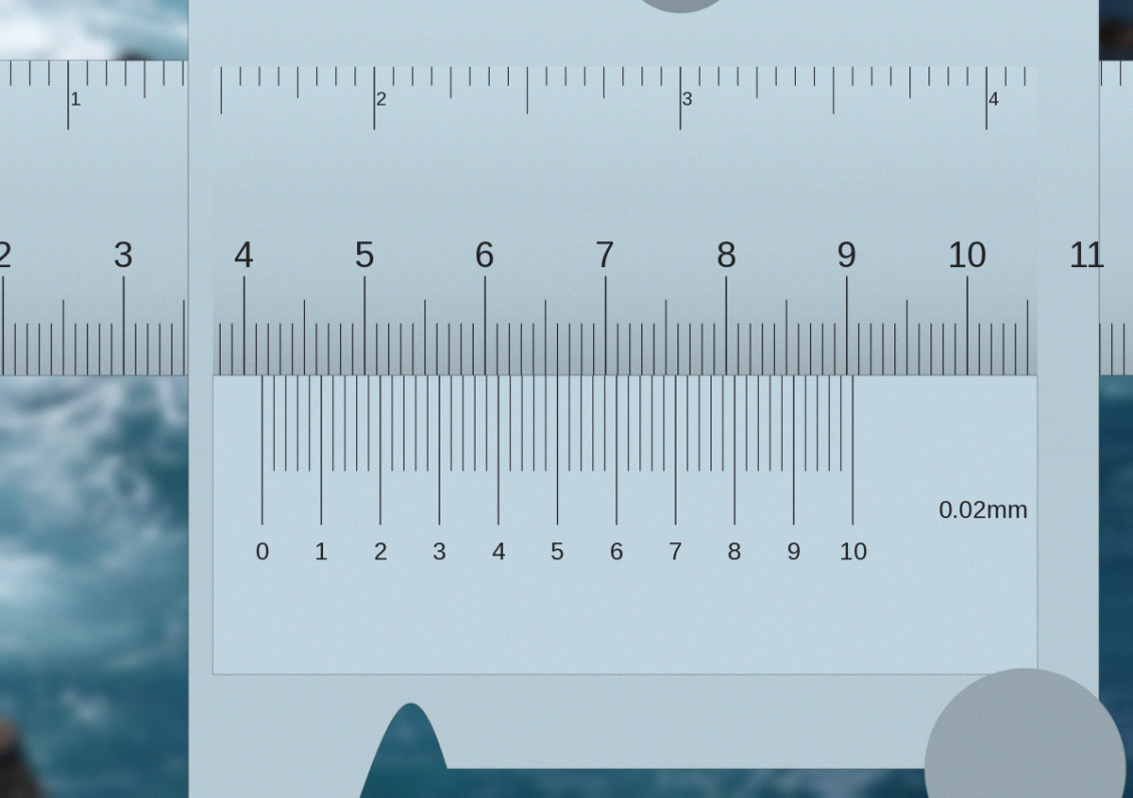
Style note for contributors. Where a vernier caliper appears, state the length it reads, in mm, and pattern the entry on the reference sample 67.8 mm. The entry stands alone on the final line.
41.5 mm
